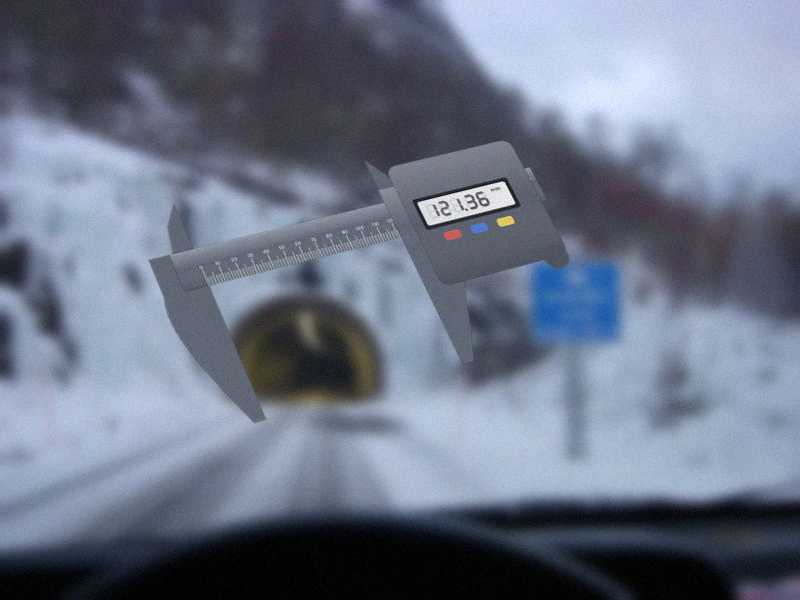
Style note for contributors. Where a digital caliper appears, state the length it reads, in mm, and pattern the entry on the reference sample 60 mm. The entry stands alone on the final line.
121.36 mm
